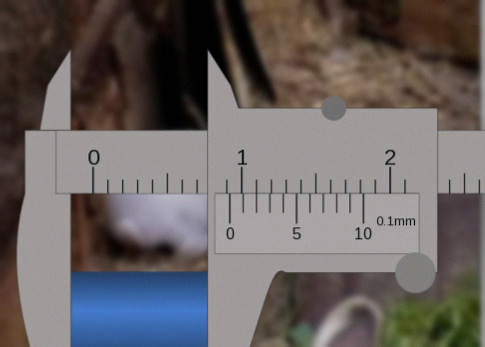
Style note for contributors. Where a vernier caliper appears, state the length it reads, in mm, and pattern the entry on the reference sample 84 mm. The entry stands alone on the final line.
9.2 mm
